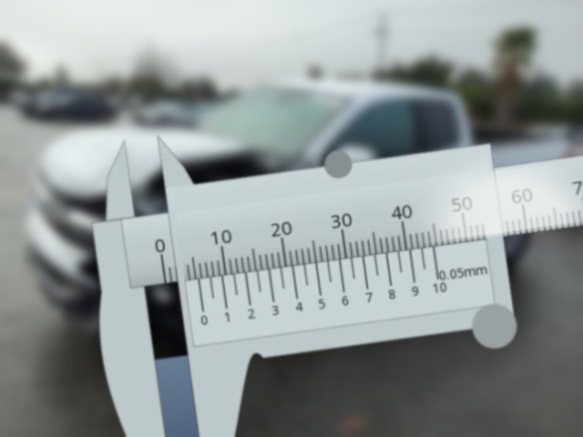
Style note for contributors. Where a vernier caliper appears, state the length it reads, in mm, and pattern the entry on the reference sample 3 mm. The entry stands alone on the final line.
5.5 mm
